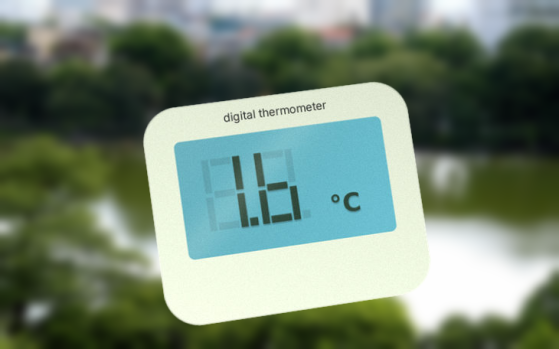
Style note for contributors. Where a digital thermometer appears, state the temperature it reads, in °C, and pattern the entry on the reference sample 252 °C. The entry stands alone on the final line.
1.6 °C
